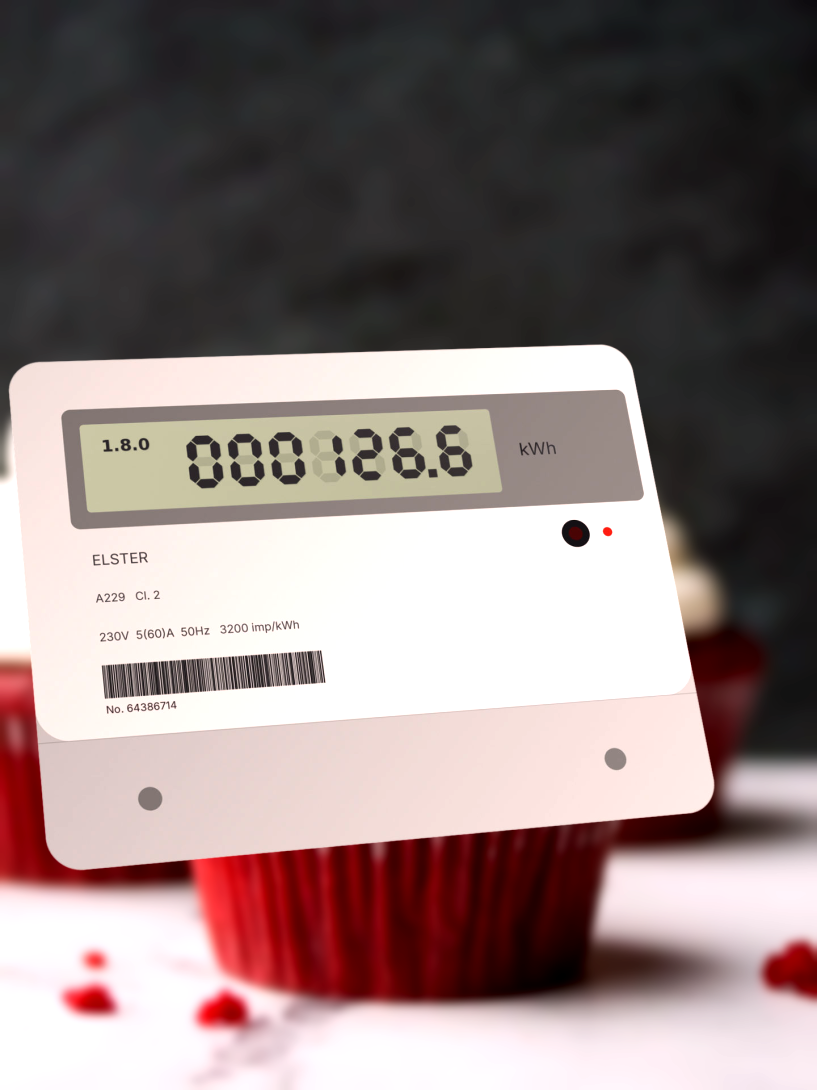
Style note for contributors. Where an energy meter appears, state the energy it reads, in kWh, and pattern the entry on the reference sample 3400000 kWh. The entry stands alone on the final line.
126.6 kWh
